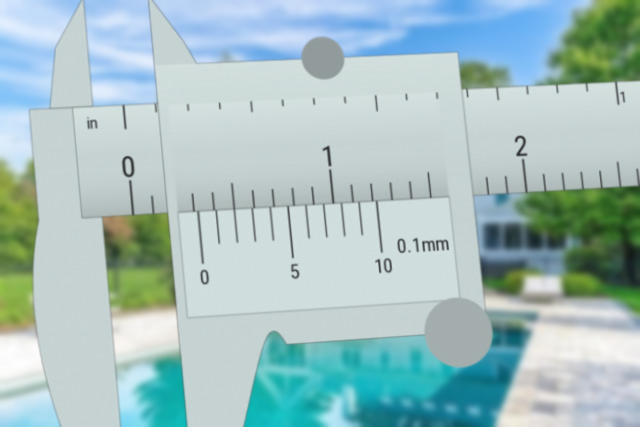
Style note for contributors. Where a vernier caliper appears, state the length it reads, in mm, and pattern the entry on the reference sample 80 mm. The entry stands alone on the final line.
3.2 mm
